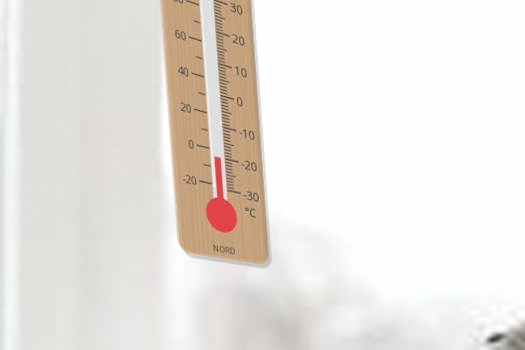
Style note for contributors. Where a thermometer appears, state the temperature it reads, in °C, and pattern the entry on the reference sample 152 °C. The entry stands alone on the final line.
-20 °C
